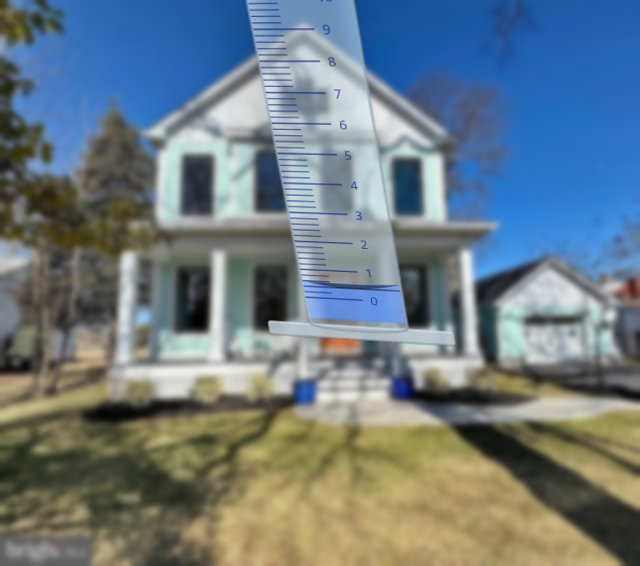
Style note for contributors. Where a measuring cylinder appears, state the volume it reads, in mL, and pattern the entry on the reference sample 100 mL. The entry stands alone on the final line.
0.4 mL
